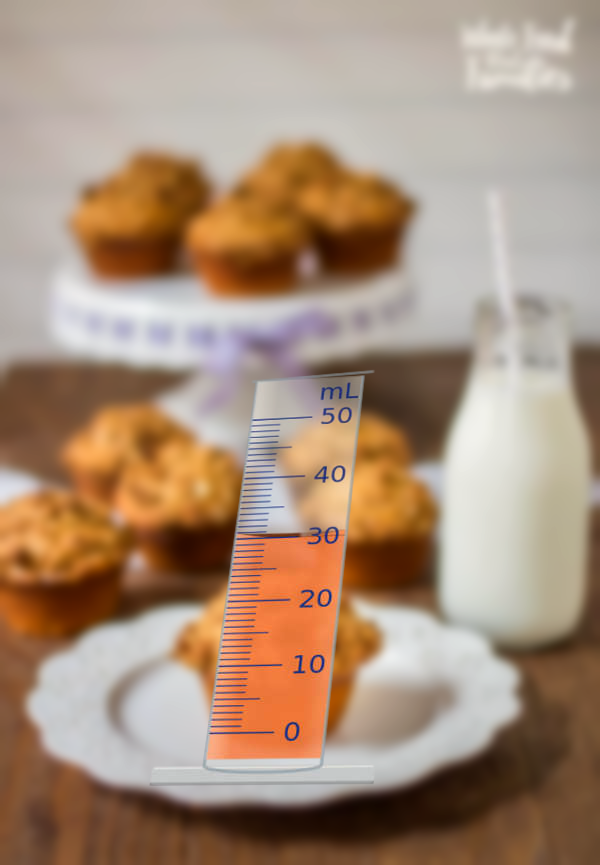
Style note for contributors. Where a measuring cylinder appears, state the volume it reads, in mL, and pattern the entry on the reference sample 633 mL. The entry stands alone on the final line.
30 mL
